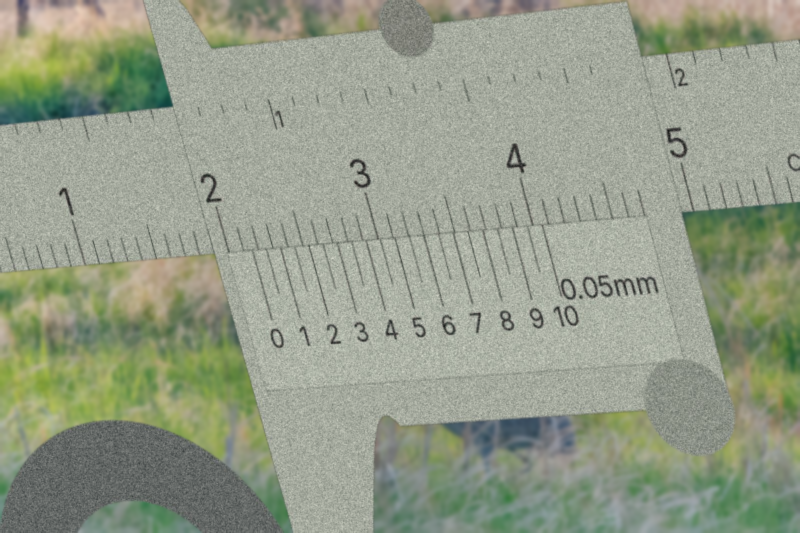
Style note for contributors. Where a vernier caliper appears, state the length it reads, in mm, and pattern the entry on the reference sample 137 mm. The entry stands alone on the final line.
21.6 mm
